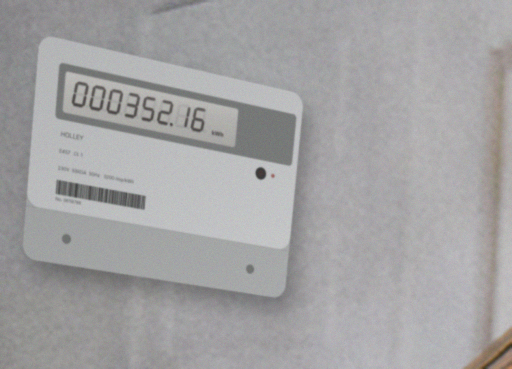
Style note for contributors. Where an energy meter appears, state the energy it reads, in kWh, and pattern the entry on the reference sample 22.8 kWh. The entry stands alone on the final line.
352.16 kWh
